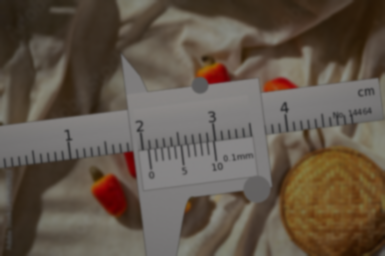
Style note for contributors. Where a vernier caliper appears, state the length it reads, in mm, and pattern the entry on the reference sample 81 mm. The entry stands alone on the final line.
20.8 mm
